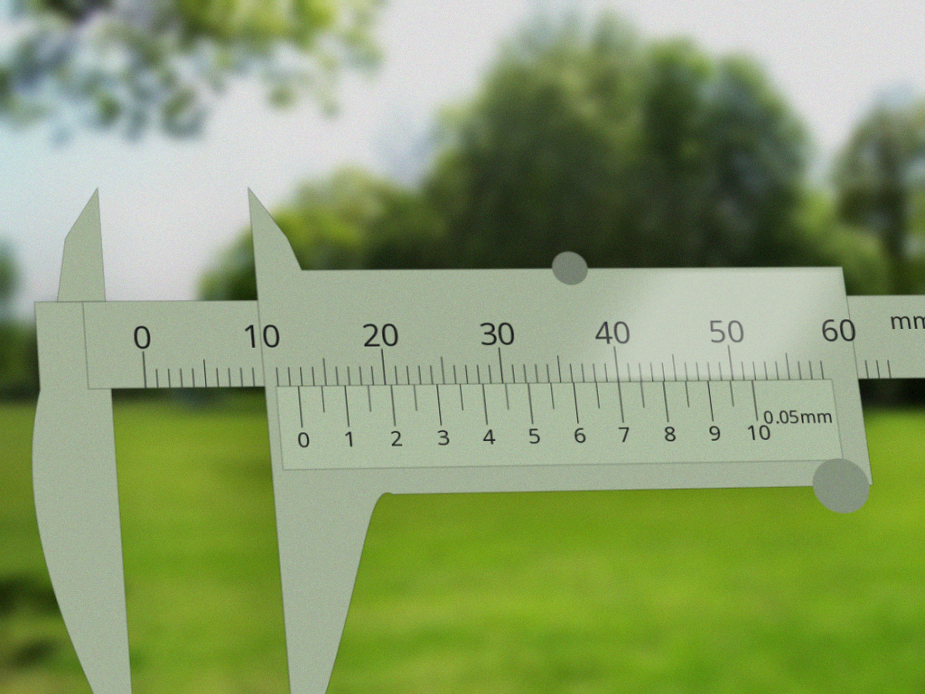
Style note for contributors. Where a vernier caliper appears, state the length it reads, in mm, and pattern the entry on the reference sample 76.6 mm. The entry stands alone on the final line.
12.7 mm
